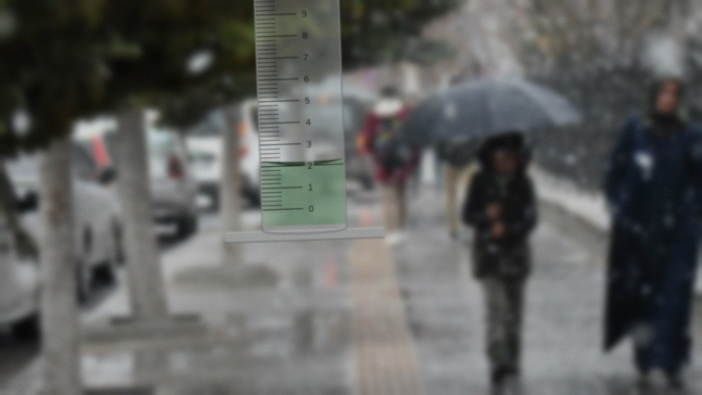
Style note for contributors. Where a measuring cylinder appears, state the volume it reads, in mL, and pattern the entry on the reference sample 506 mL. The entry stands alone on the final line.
2 mL
